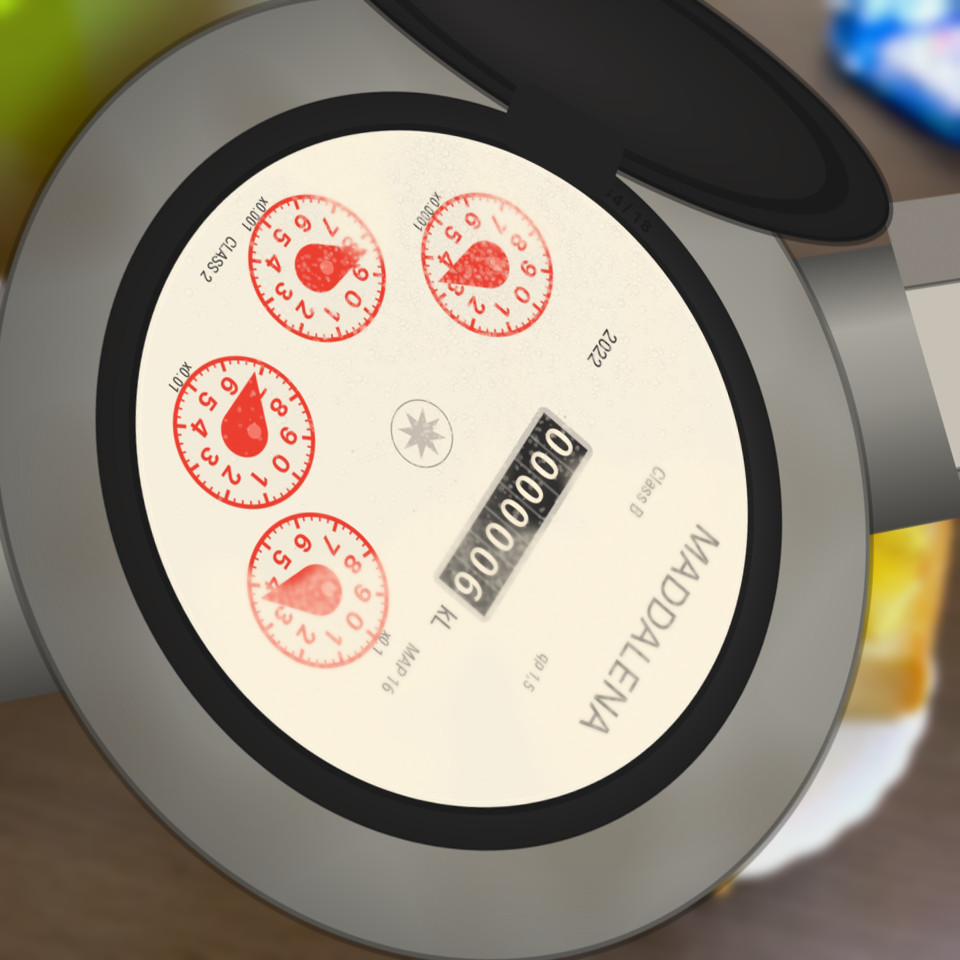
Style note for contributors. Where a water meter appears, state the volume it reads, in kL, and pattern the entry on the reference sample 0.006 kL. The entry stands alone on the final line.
6.3683 kL
